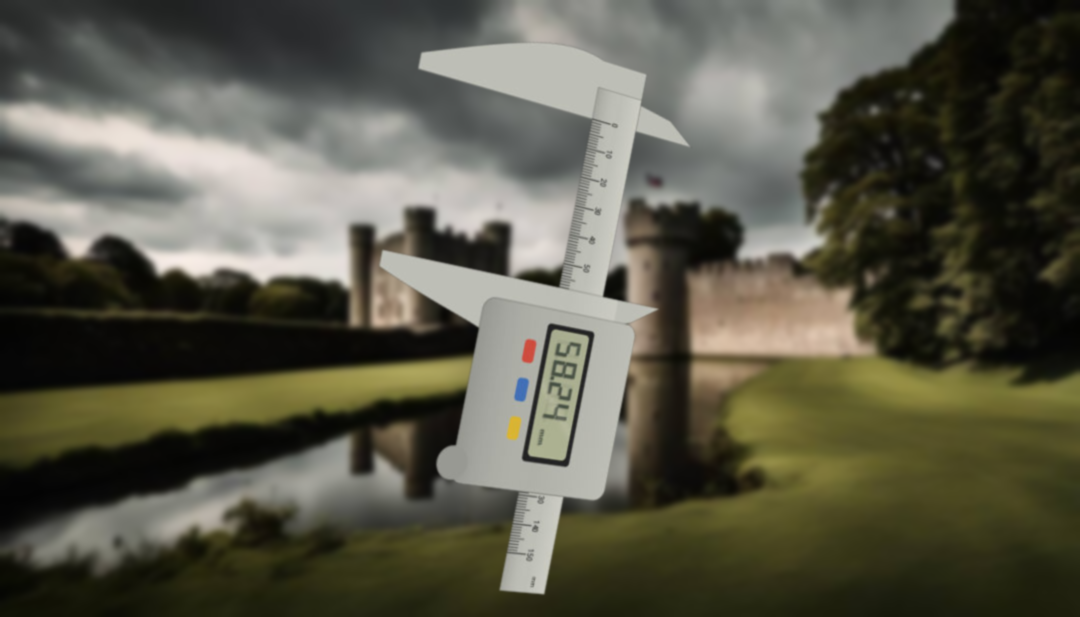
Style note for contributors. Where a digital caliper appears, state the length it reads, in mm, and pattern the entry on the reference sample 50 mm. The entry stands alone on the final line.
58.24 mm
